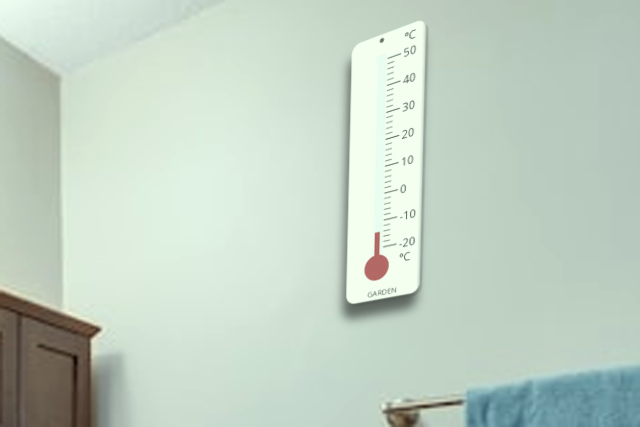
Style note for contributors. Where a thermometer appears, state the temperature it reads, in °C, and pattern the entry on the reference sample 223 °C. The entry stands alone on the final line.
-14 °C
